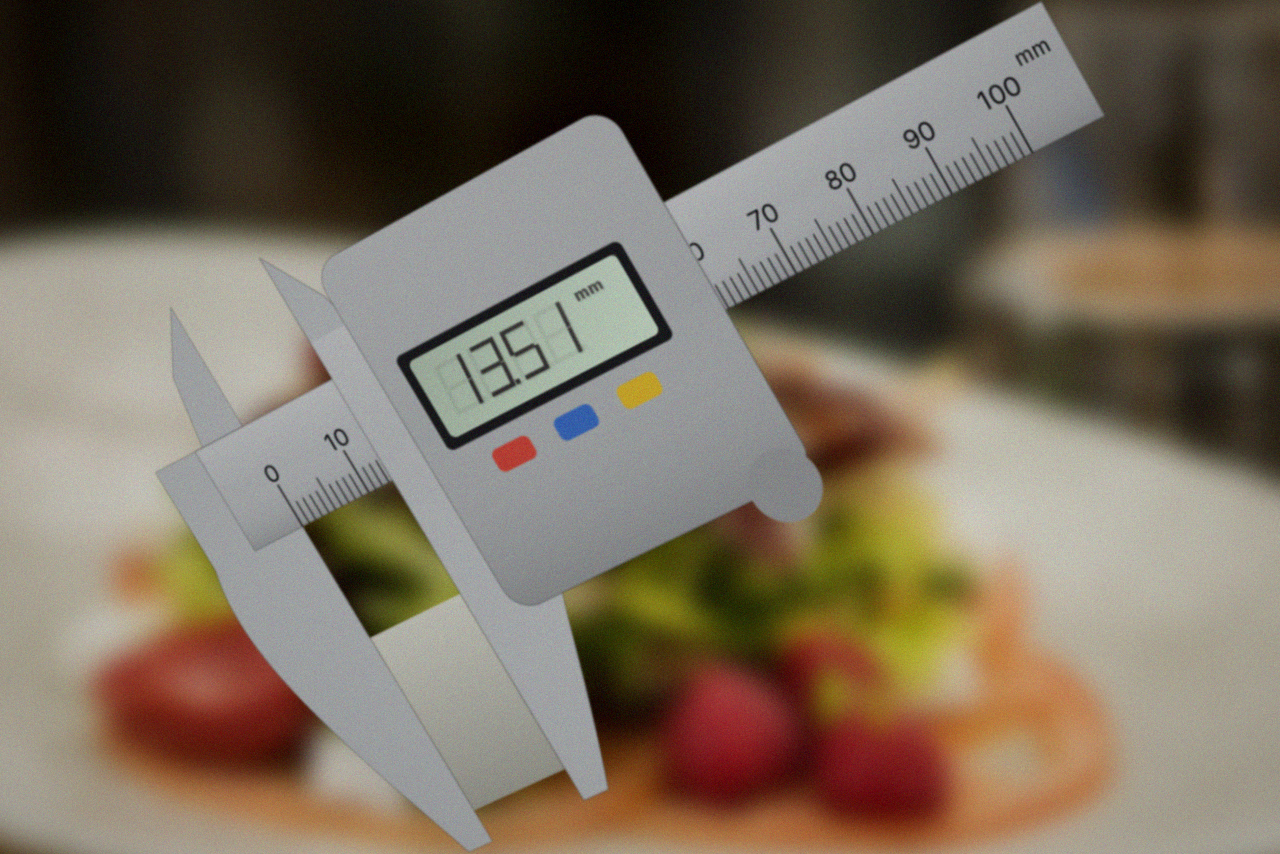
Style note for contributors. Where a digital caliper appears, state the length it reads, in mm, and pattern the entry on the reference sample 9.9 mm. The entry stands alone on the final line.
13.51 mm
